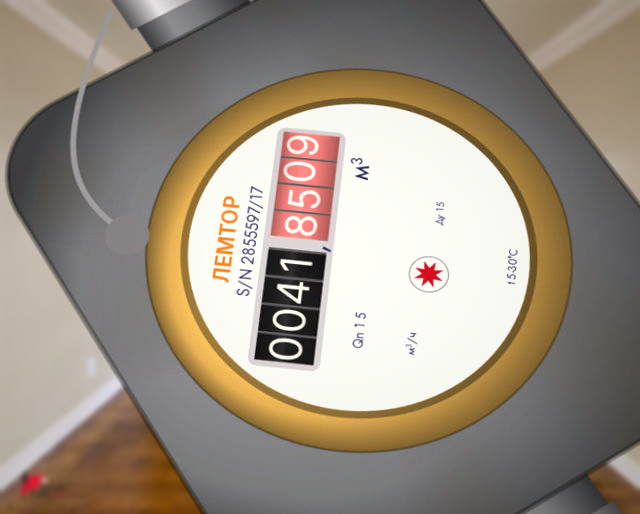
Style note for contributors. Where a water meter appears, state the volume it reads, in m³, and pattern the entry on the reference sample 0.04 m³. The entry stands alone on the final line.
41.8509 m³
